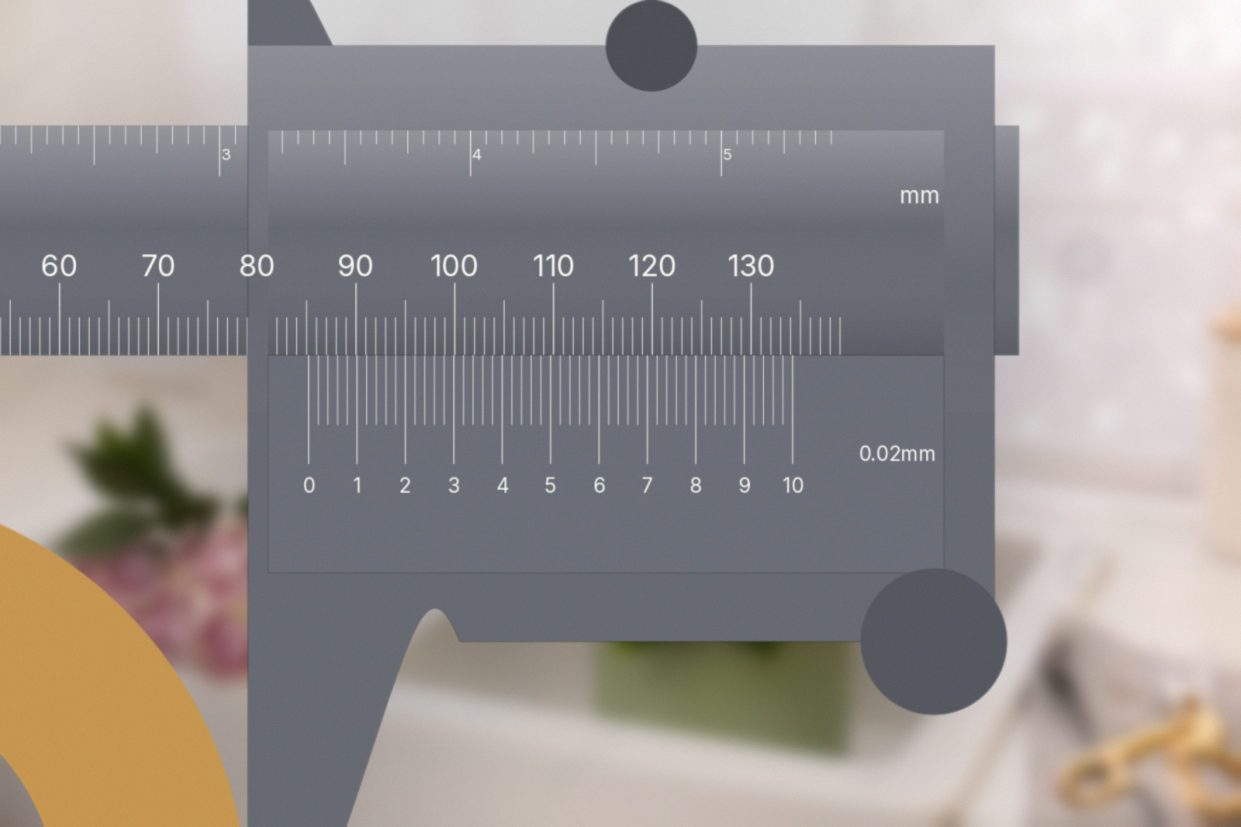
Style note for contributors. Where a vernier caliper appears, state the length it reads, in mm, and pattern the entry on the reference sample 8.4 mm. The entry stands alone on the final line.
85.2 mm
